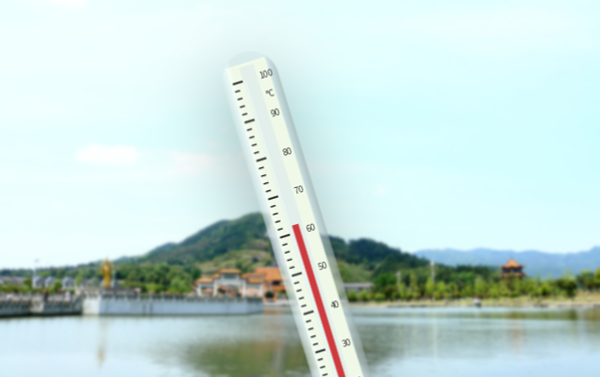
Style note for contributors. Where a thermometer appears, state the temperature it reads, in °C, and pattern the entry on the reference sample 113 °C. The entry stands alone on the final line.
62 °C
